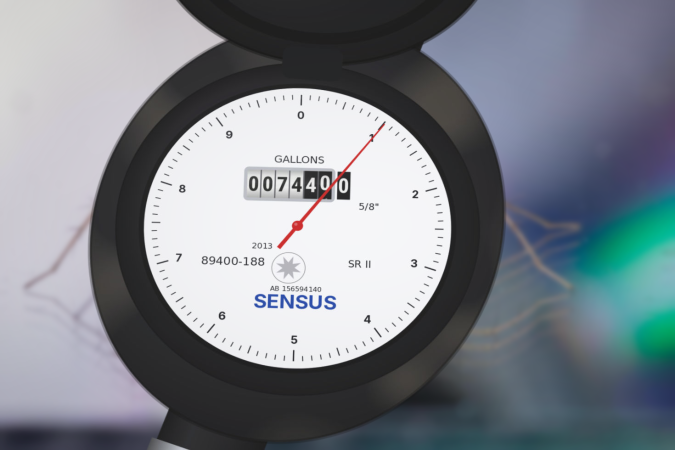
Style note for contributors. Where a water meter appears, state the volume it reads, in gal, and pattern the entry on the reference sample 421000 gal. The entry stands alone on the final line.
74401.0 gal
